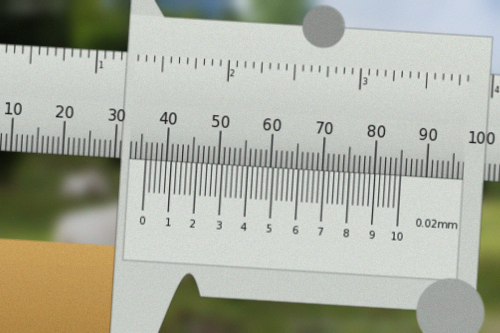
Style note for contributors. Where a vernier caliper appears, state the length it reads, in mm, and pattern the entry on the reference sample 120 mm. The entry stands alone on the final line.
36.0 mm
